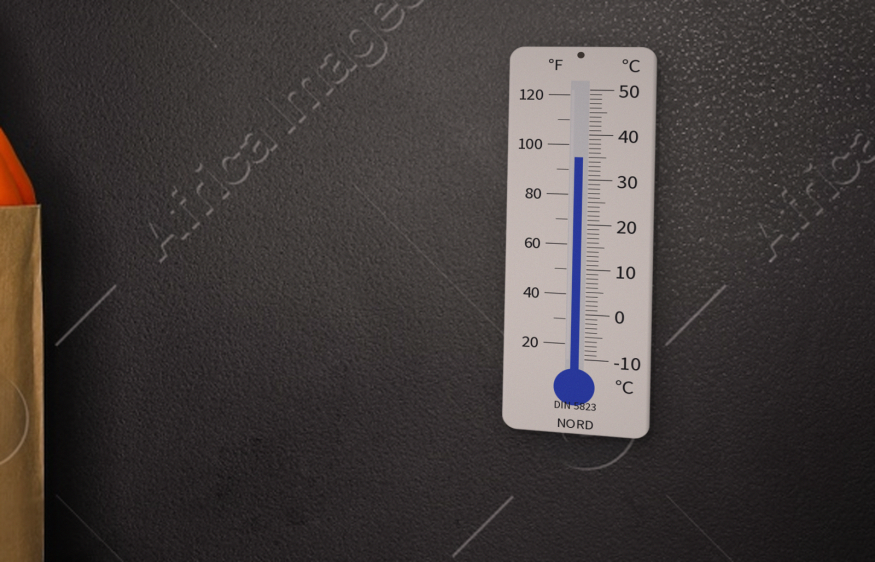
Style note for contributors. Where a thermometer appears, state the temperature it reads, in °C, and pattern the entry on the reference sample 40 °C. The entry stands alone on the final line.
35 °C
